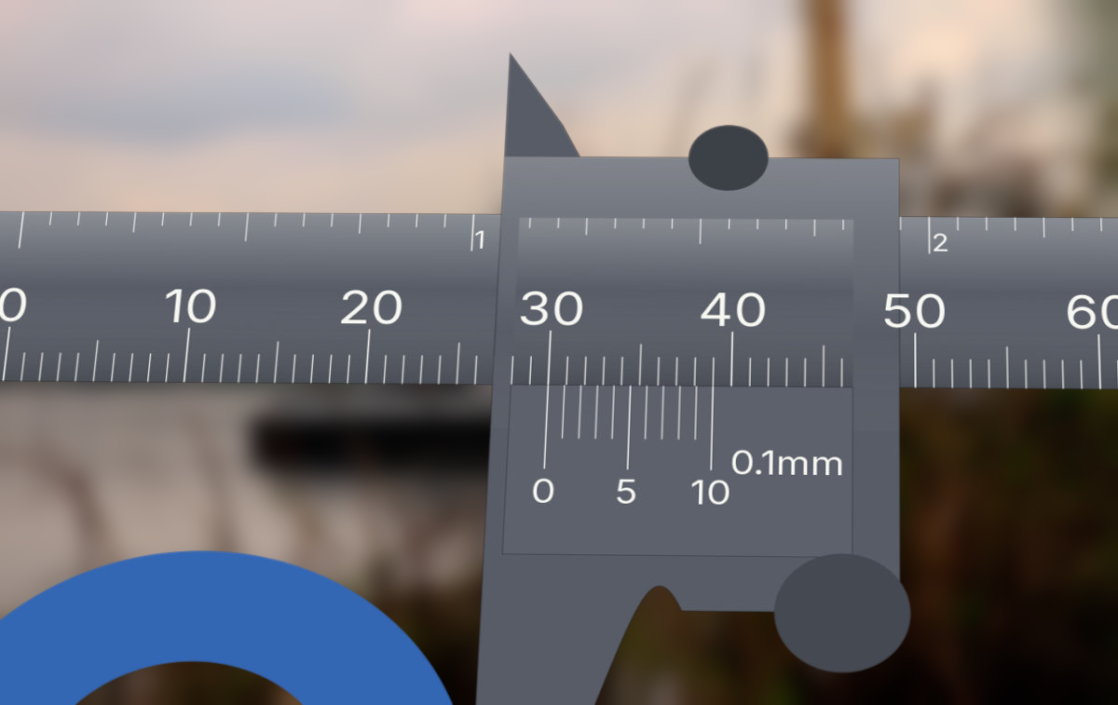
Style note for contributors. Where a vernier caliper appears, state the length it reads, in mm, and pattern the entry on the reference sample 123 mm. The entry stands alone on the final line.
30.0 mm
